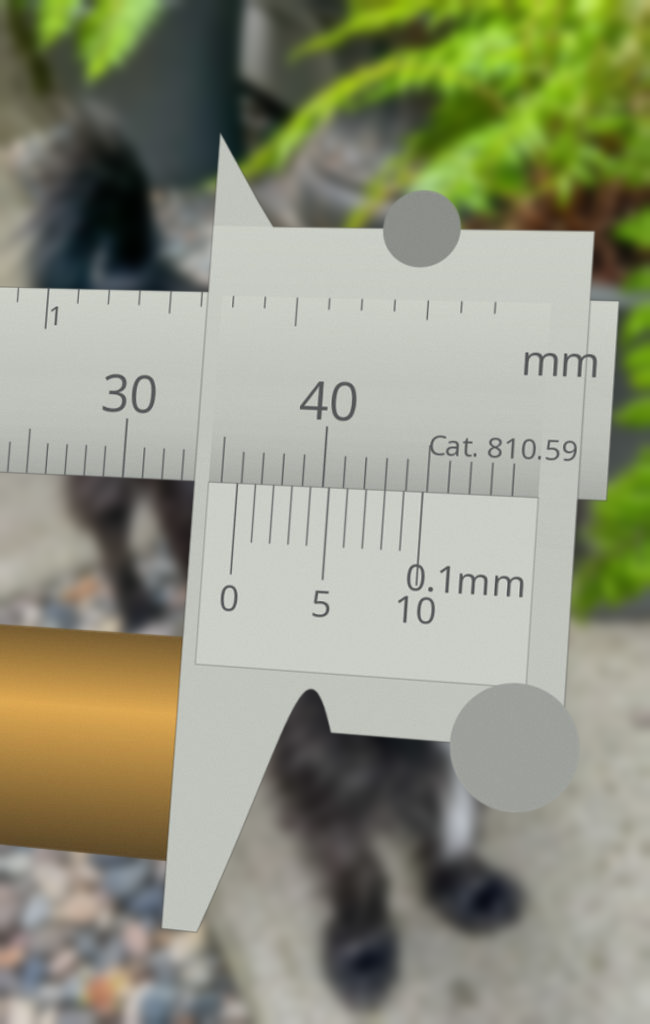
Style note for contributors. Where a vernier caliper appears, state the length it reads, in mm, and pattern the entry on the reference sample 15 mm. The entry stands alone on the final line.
35.8 mm
